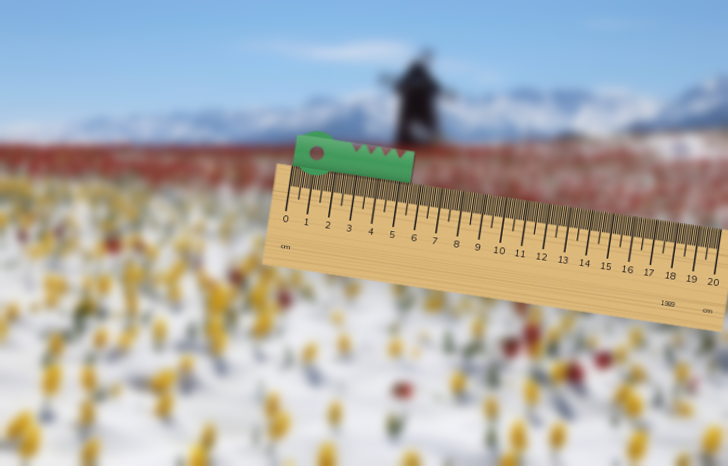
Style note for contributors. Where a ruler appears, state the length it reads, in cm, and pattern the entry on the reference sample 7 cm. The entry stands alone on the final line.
5.5 cm
